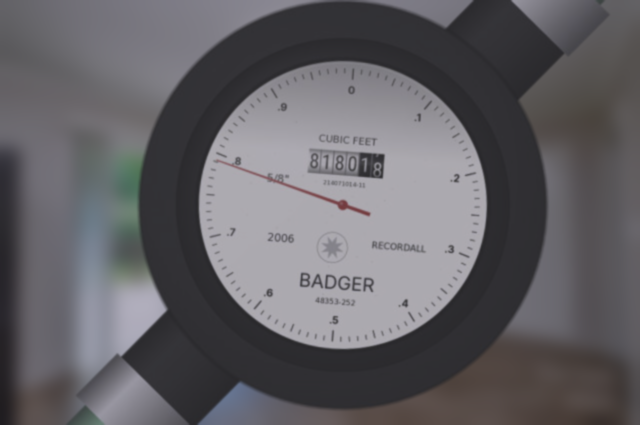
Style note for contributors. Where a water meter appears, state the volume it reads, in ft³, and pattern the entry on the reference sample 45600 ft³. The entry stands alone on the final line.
818017.79 ft³
